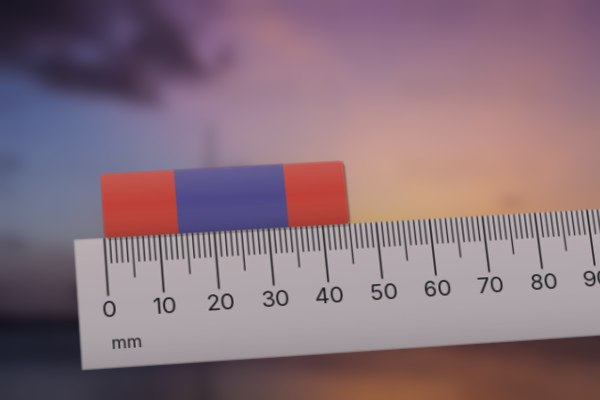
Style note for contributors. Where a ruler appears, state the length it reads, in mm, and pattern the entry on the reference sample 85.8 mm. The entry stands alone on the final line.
45 mm
